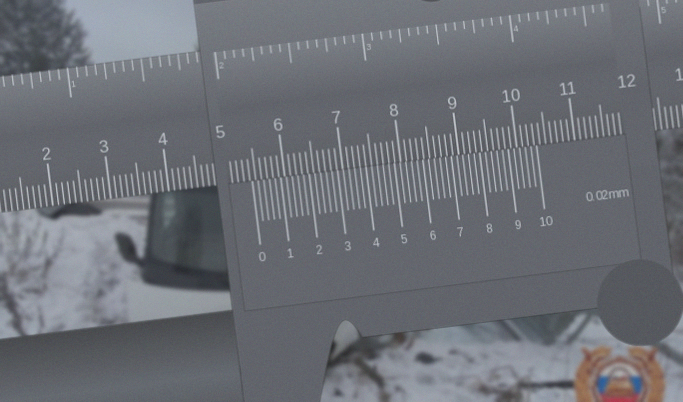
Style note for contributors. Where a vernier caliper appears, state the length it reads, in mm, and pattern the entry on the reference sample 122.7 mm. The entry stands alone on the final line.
54.4 mm
